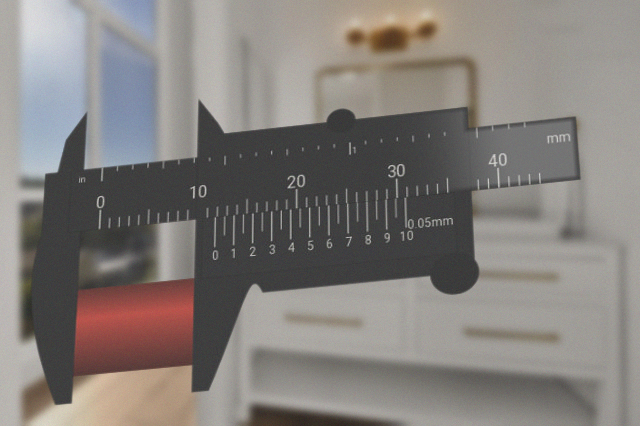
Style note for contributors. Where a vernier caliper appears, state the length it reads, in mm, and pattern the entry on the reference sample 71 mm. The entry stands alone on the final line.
11.8 mm
